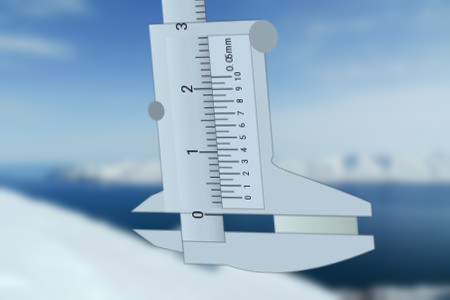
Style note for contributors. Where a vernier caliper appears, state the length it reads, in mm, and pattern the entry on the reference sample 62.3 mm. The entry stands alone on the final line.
2.8 mm
